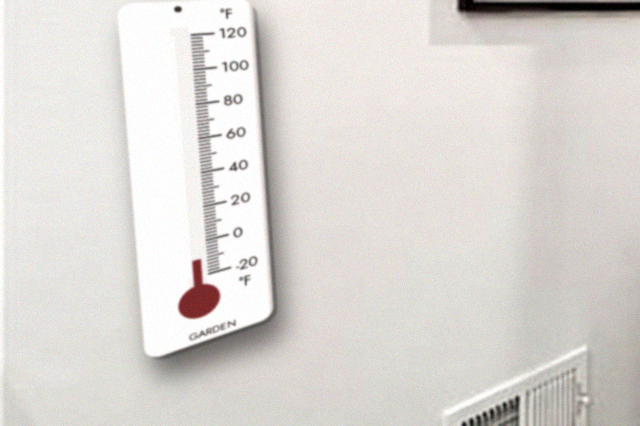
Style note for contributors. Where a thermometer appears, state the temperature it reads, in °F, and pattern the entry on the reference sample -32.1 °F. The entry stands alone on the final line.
-10 °F
